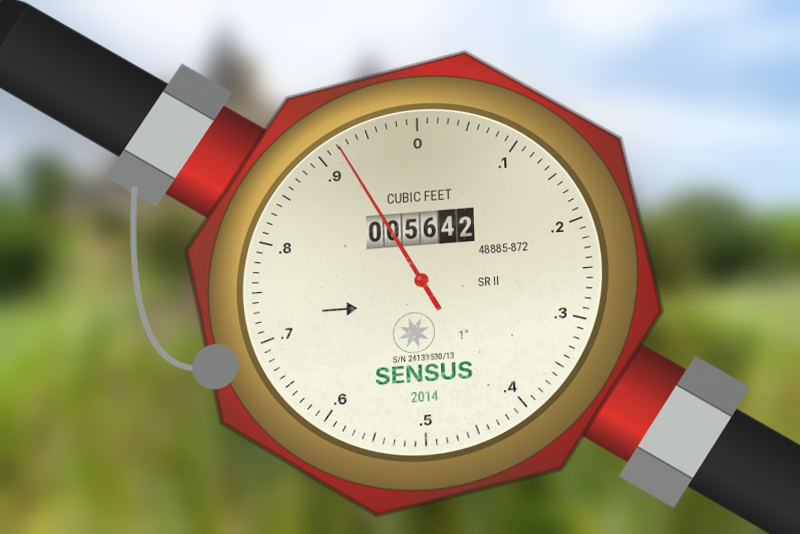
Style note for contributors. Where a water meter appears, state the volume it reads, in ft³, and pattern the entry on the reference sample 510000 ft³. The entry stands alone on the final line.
5641.92 ft³
